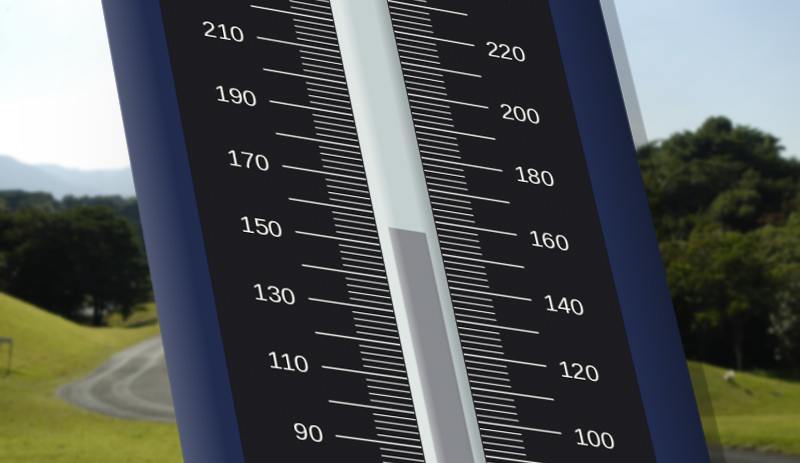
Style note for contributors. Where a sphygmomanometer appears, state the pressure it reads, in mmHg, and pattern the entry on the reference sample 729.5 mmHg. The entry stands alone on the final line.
156 mmHg
